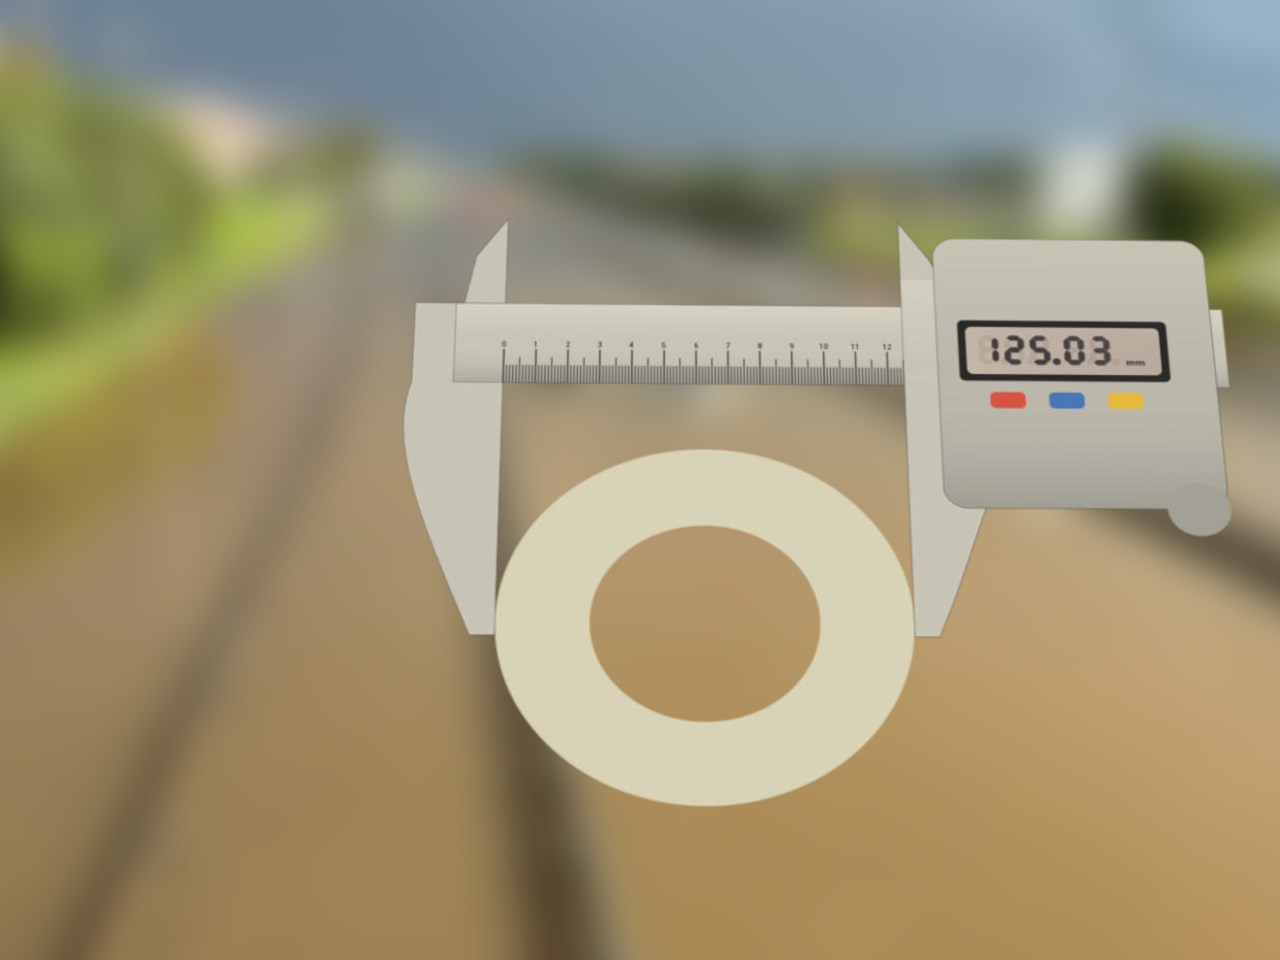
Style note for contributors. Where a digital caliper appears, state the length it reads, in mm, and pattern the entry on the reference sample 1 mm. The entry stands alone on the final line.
125.03 mm
